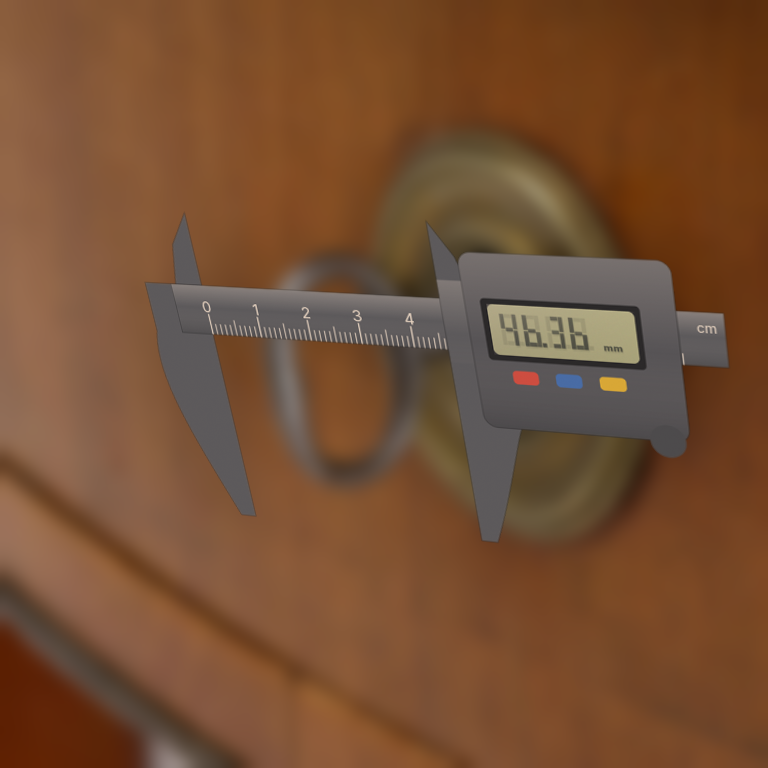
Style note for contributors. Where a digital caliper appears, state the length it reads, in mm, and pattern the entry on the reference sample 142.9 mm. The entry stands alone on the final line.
46.36 mm
